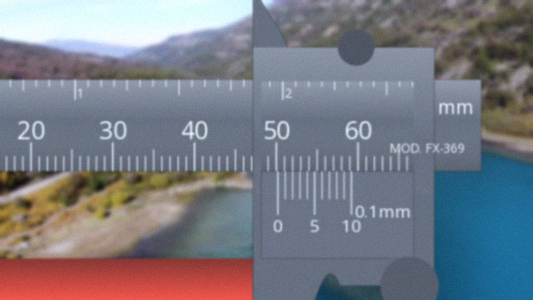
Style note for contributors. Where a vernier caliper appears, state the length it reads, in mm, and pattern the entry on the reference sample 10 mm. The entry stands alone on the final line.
50.2 mm
